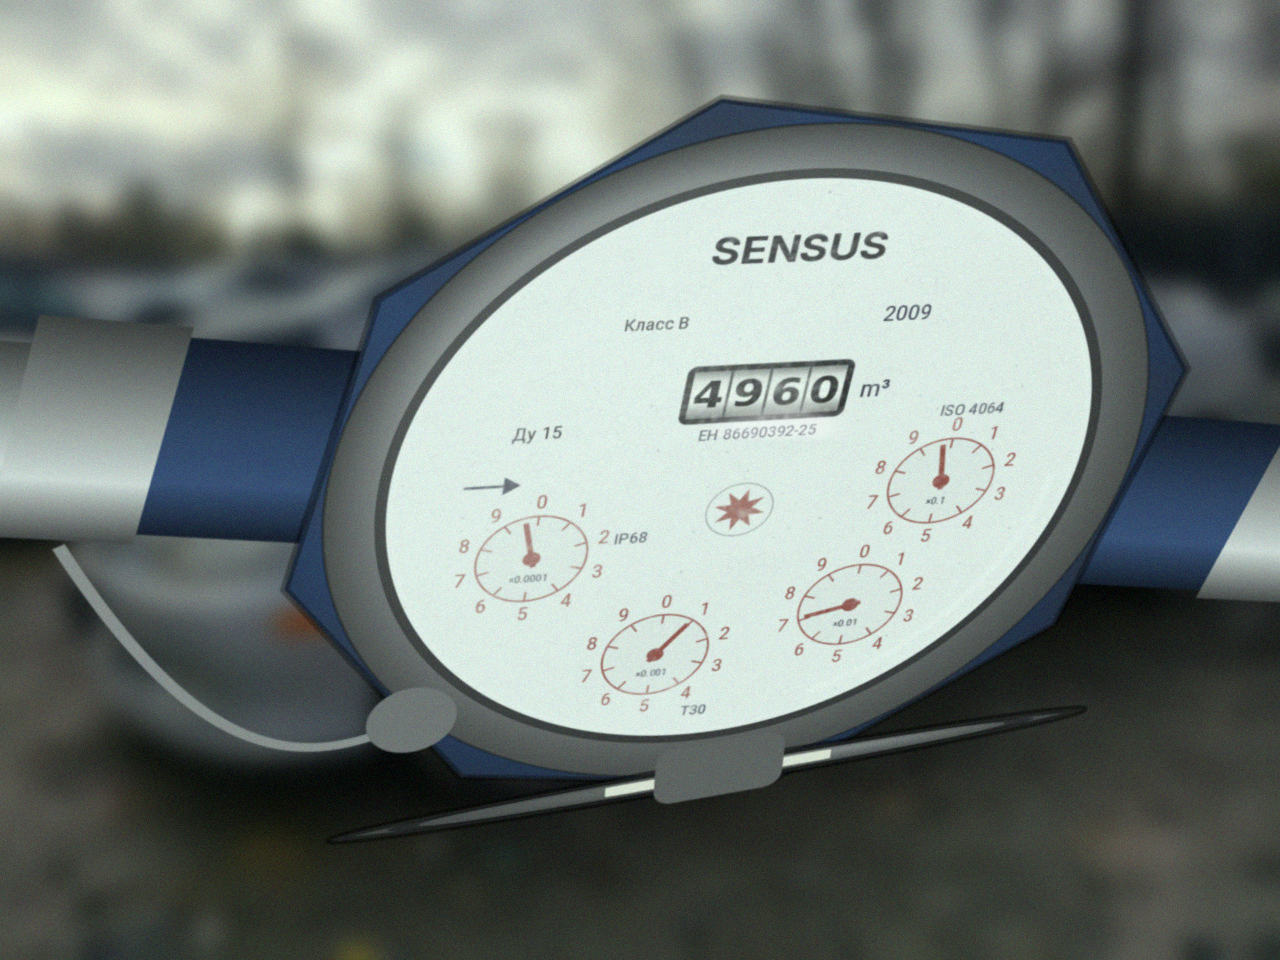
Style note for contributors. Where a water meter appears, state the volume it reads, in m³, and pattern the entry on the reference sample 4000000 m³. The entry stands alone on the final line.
4959.9709 m³
